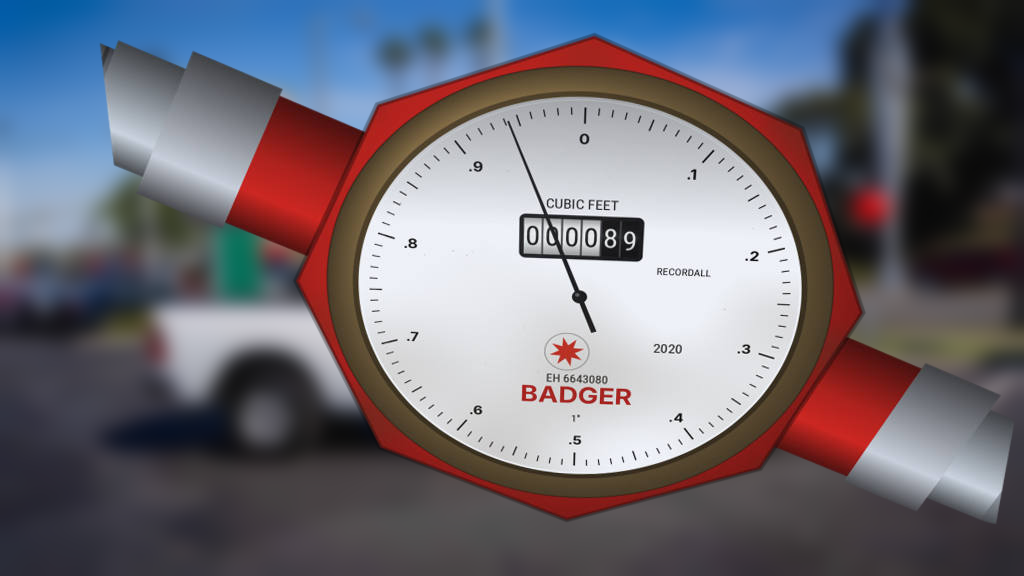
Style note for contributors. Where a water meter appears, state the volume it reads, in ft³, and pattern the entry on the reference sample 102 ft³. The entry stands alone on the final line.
88.94 ft³
